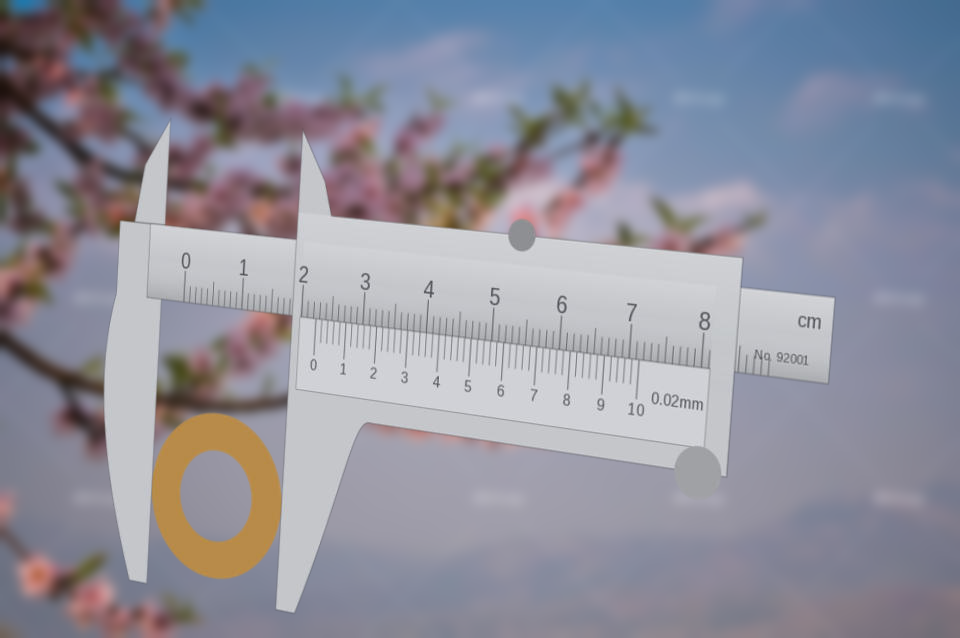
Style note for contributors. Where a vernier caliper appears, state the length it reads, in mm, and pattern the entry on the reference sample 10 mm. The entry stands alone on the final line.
22.4 mm
